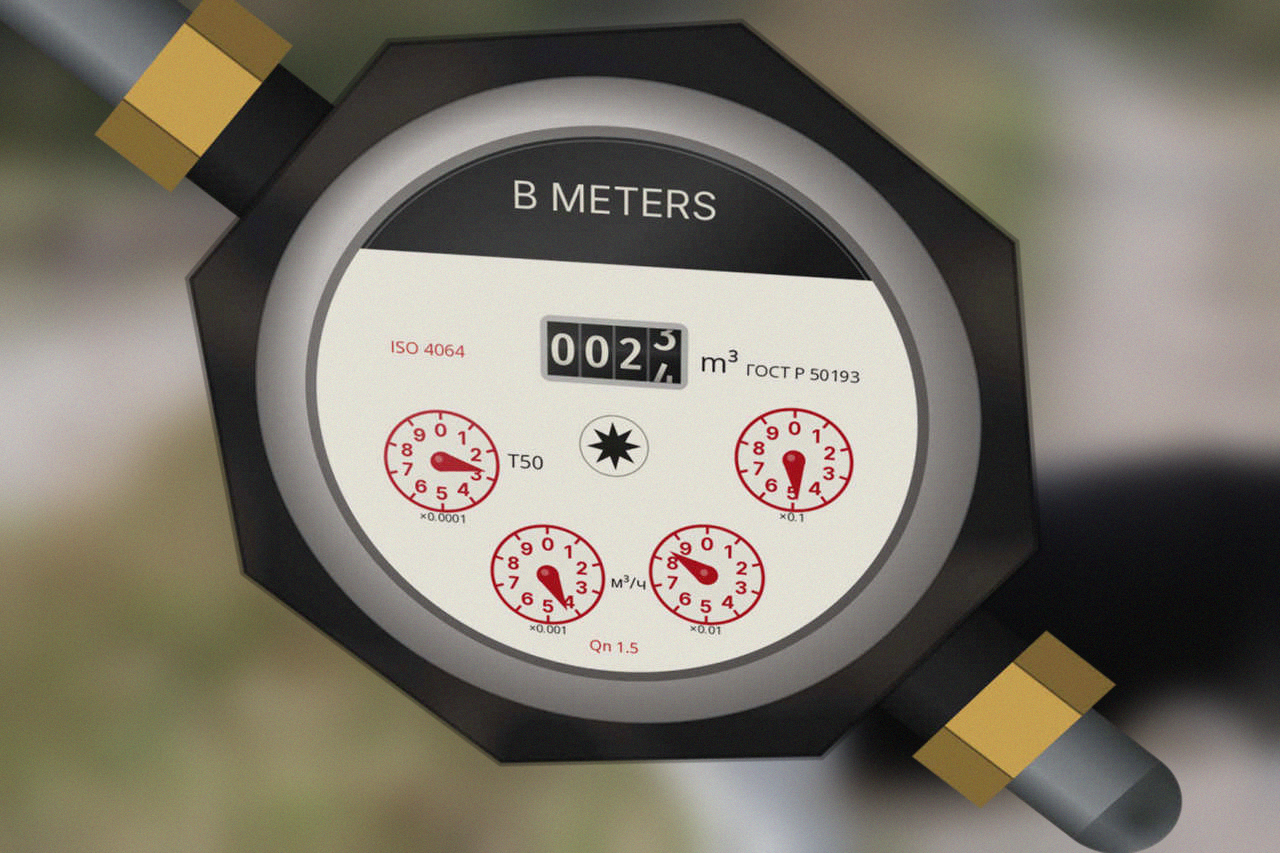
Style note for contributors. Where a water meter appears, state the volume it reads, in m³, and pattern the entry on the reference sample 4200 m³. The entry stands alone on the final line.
23.4842 m³
